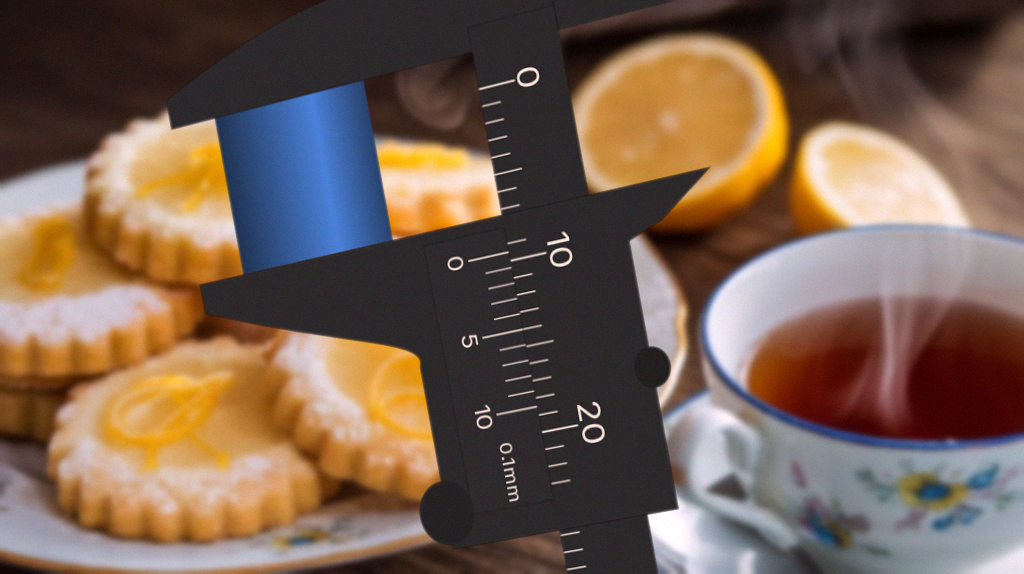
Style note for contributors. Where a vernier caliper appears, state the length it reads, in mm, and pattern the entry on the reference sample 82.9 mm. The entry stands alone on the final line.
9.5 mm
